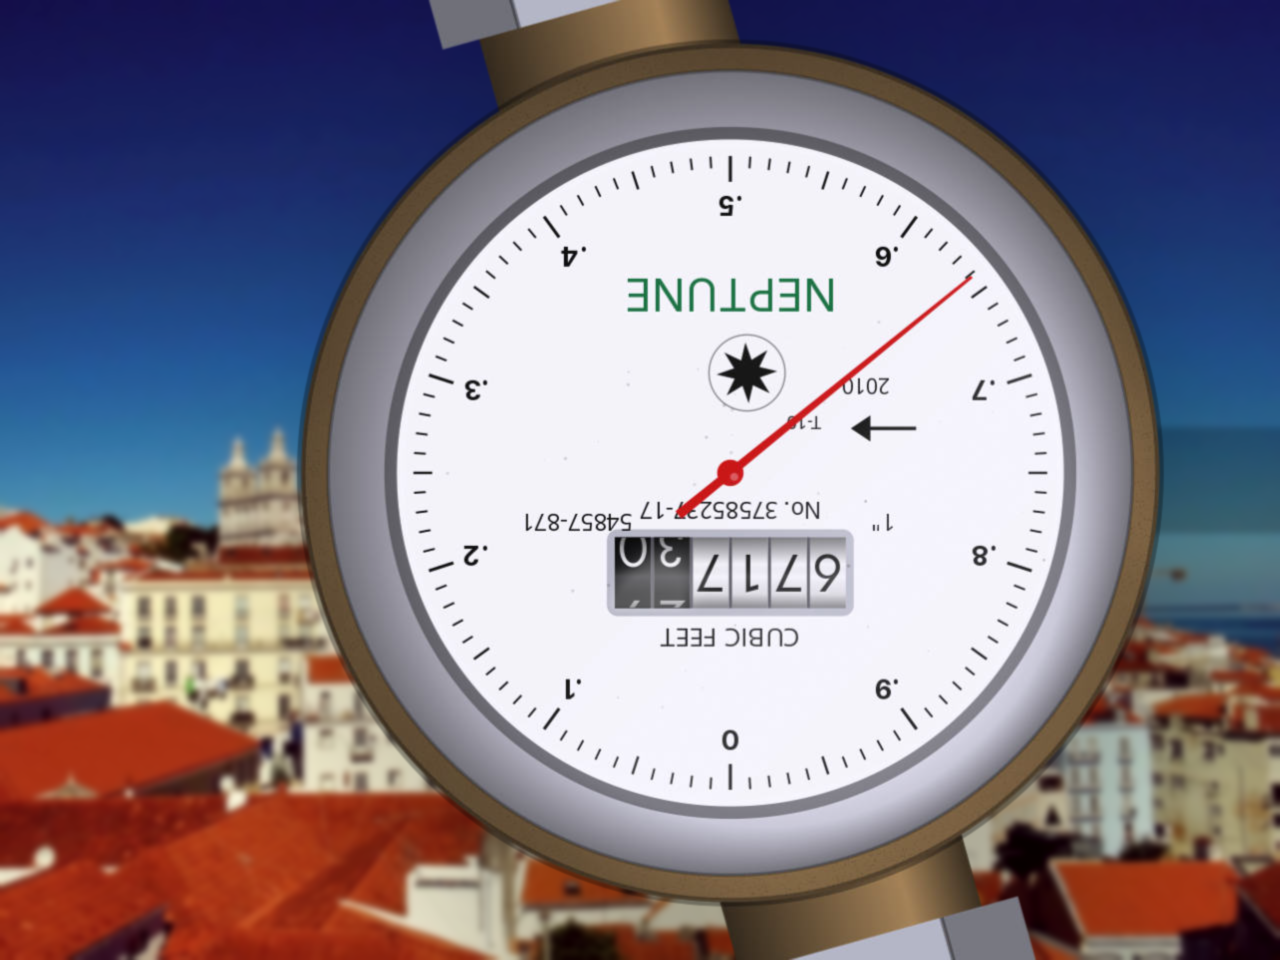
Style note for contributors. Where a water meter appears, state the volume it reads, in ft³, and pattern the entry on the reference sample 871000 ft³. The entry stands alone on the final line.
671729.64 ft³
